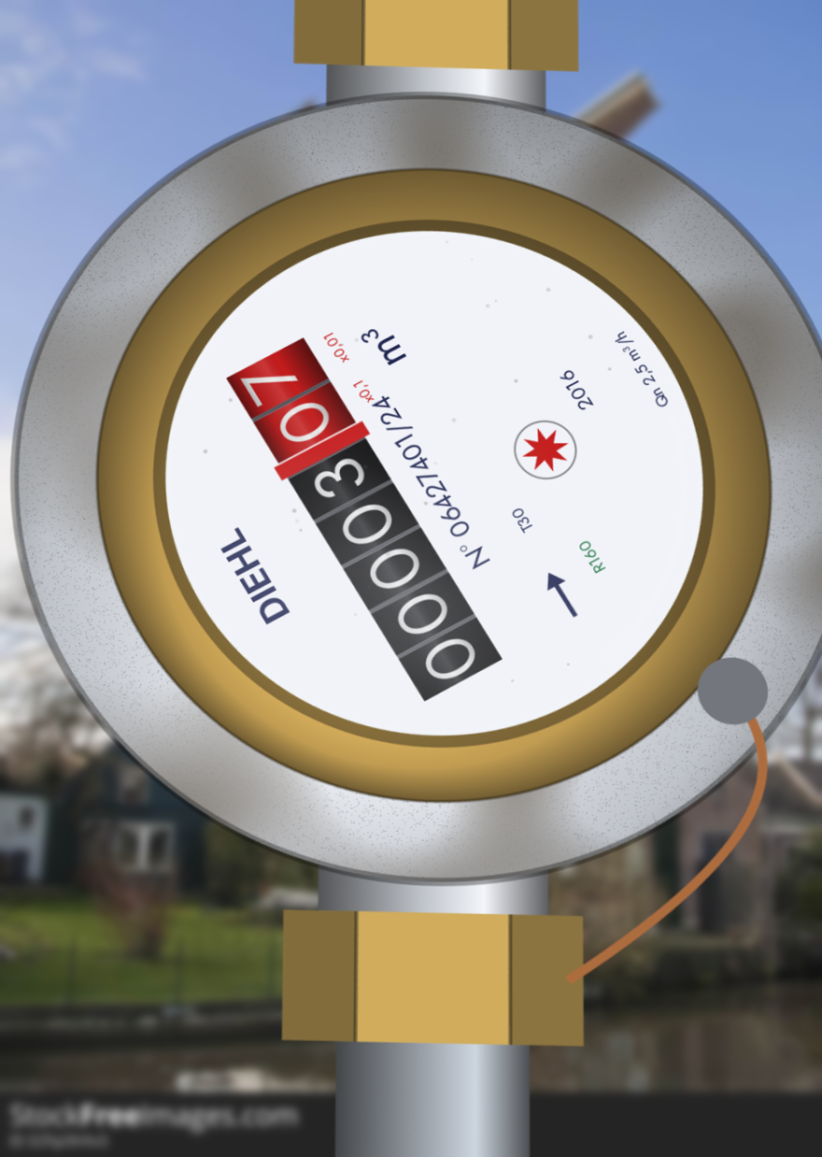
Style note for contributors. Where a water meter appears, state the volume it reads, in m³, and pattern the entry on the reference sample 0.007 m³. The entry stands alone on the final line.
3.07 m³
